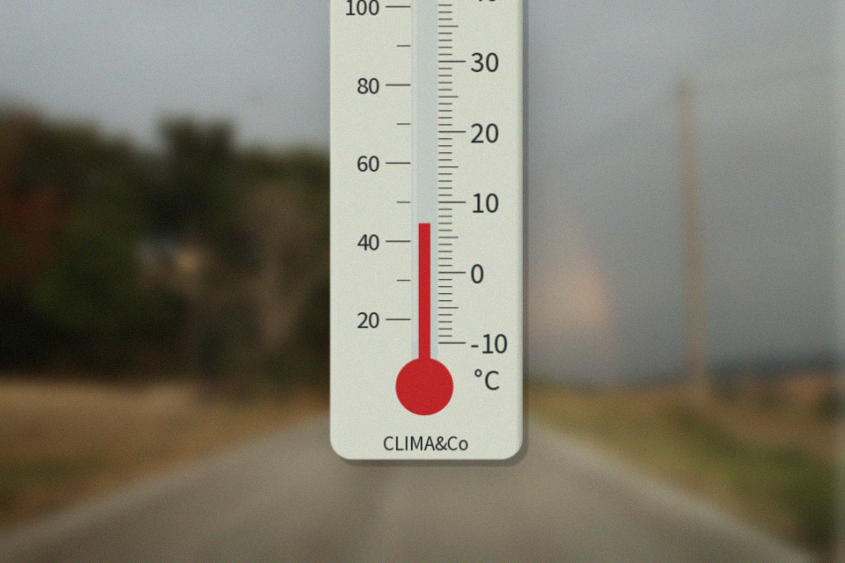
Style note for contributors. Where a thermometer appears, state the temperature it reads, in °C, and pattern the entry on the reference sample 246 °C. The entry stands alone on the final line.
7 °C
